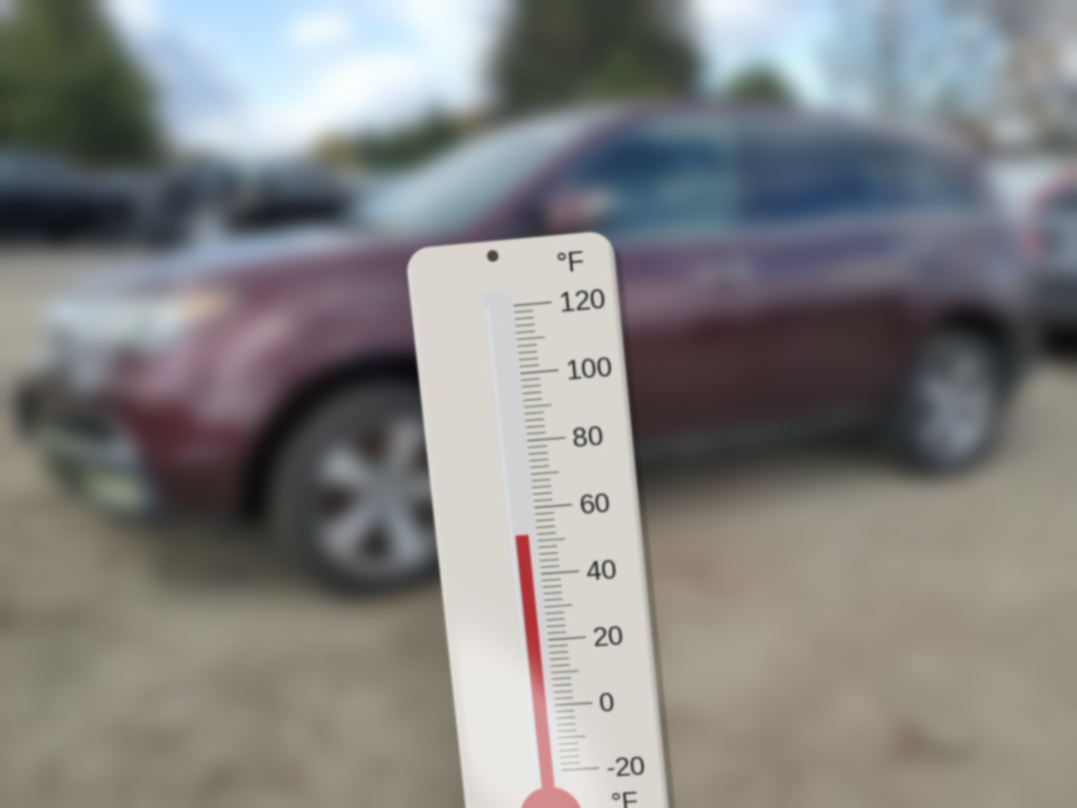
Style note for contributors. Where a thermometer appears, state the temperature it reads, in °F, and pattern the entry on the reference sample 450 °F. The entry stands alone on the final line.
52 °F
